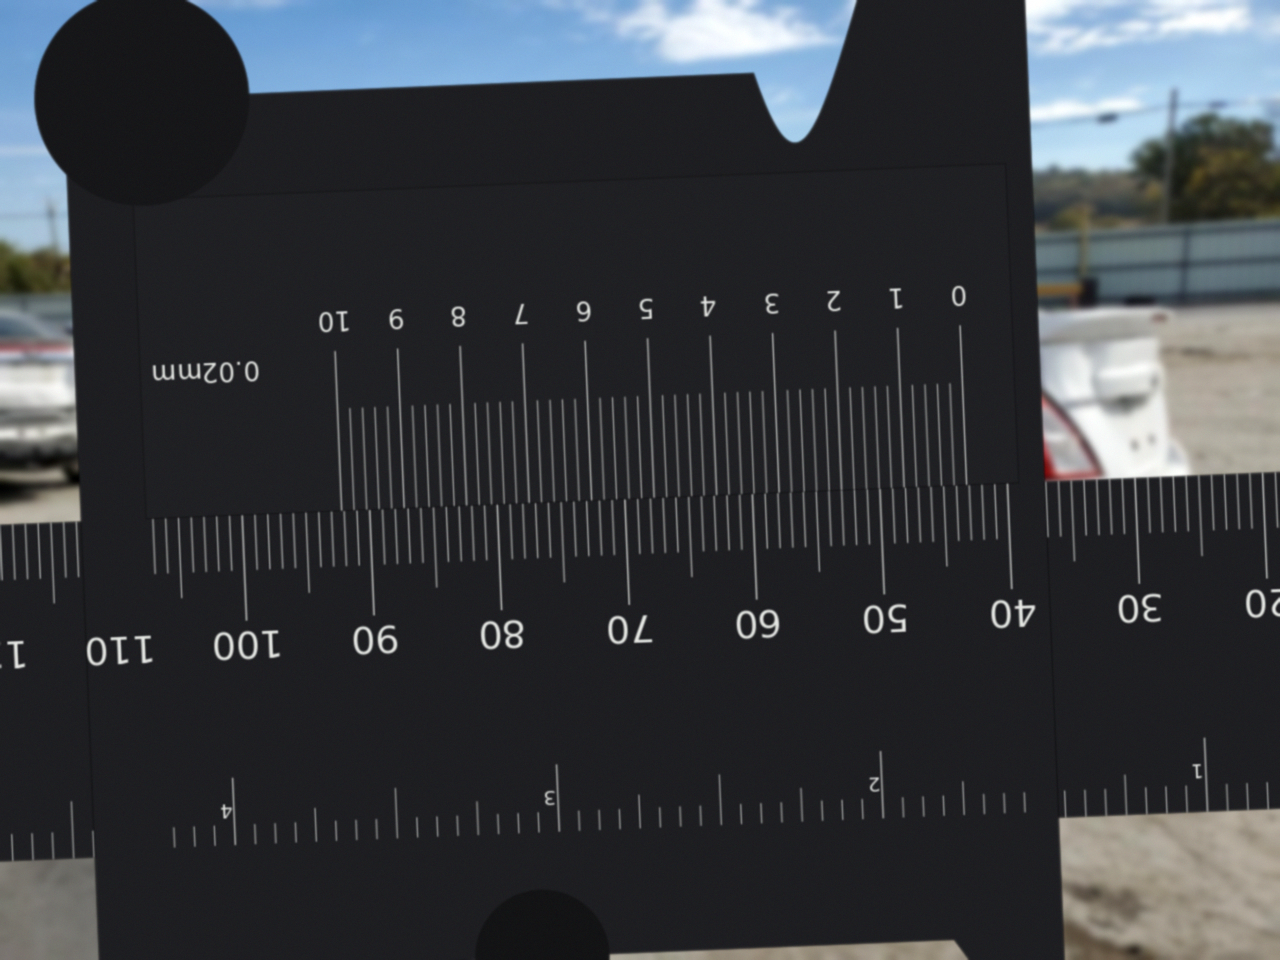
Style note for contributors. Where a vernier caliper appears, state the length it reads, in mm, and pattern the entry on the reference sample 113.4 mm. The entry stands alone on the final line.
43.2 mm
